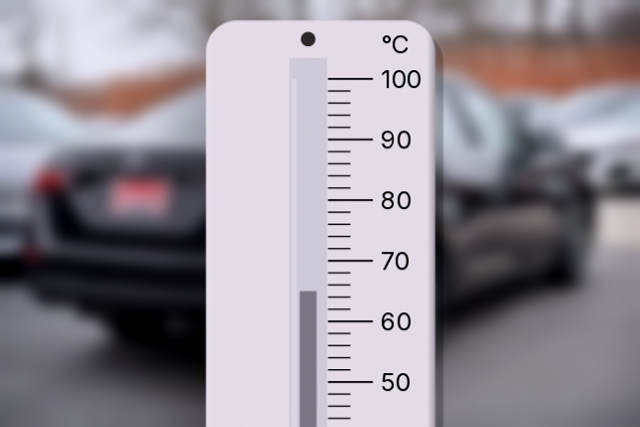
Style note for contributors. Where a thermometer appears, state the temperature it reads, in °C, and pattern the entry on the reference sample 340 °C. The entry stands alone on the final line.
65 °C
